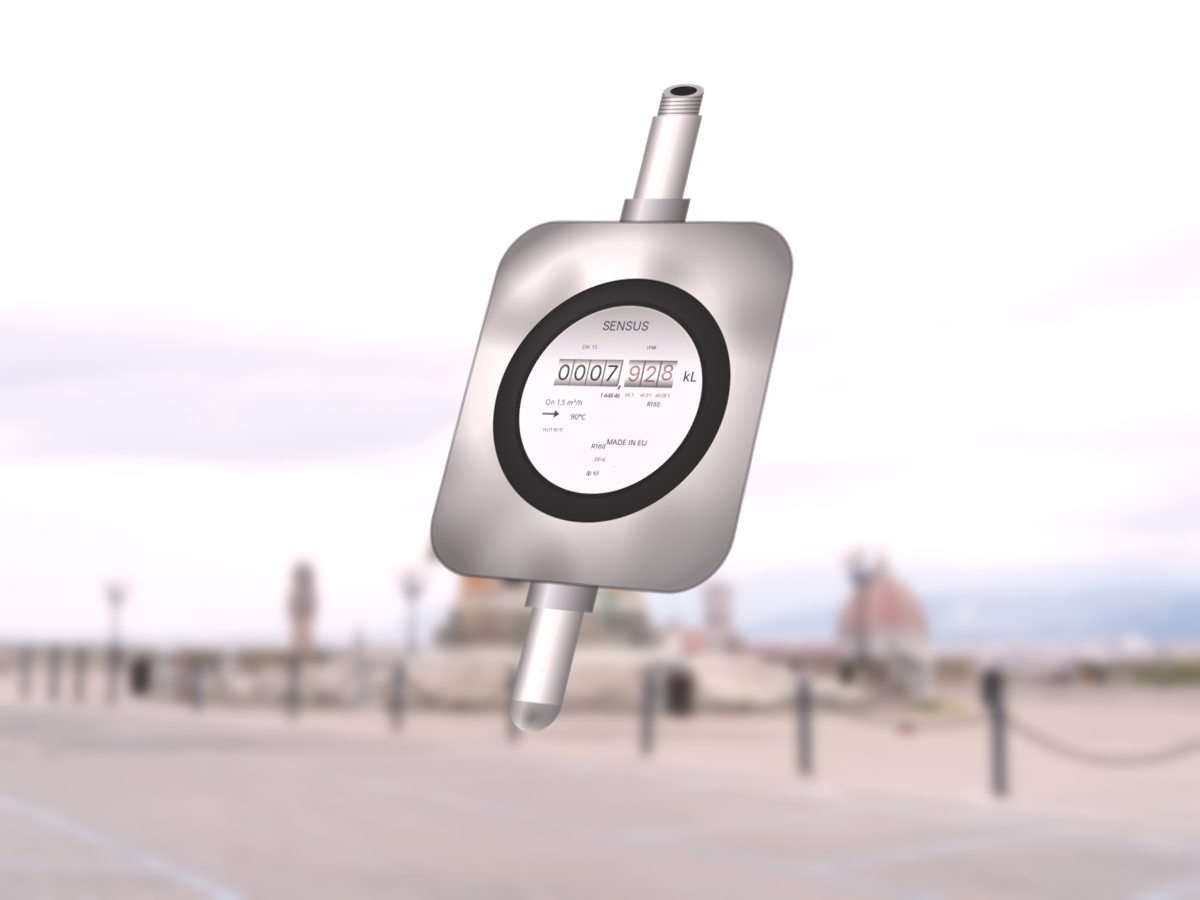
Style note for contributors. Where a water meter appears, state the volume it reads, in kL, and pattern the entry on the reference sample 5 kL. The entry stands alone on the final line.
7.928 kL
